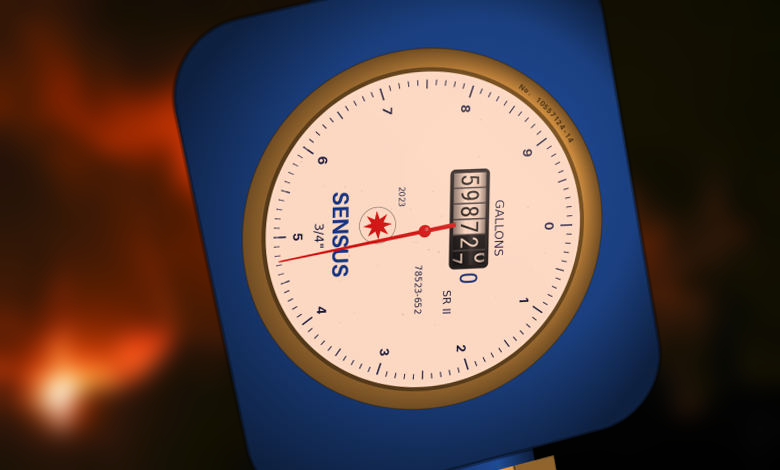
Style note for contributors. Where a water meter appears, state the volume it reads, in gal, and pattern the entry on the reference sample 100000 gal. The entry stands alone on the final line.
5987264.7 gal
